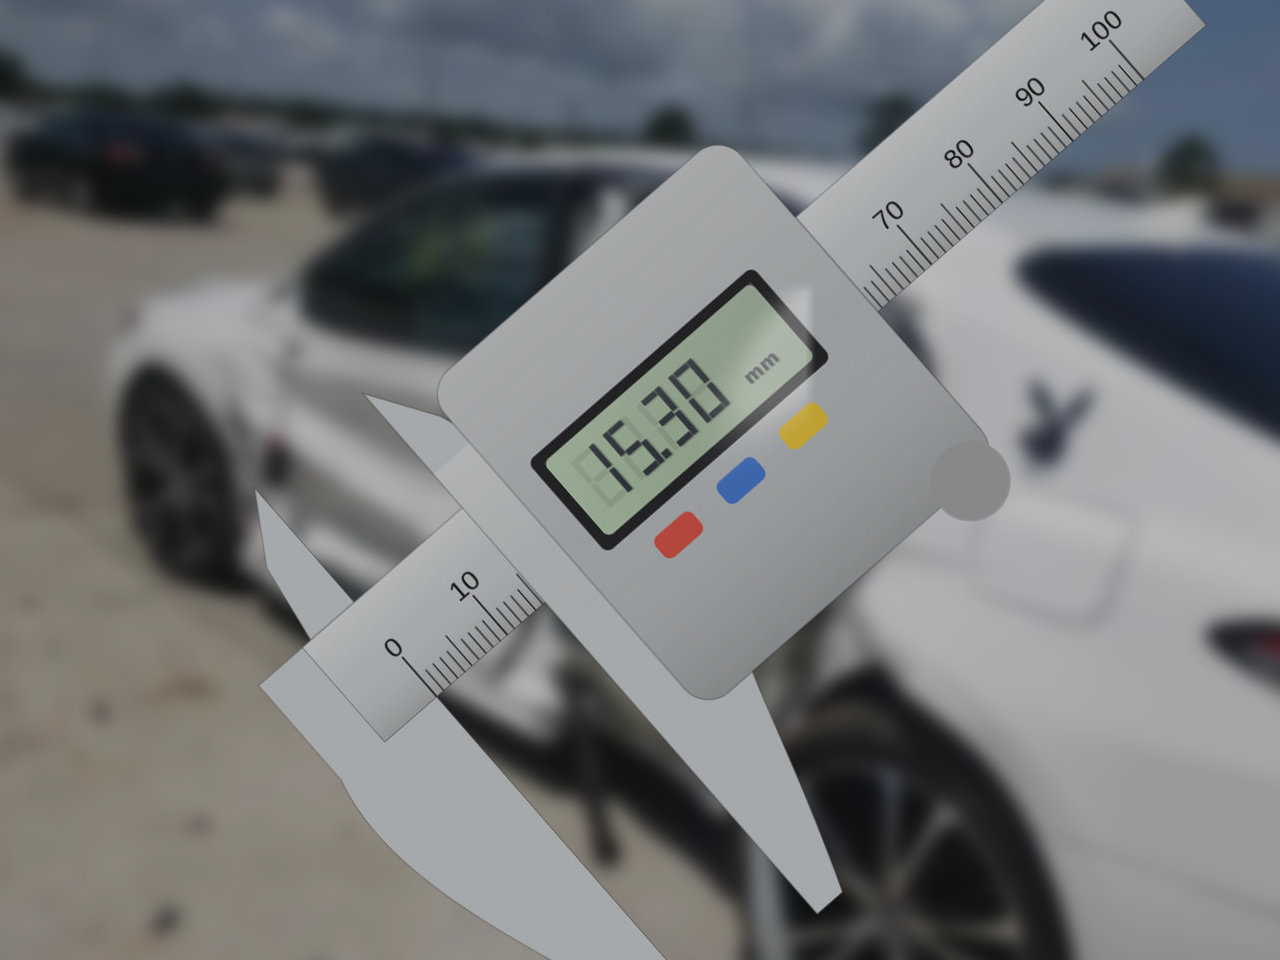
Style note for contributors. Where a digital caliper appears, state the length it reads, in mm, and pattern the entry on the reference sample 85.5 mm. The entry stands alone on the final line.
15.30 mm
